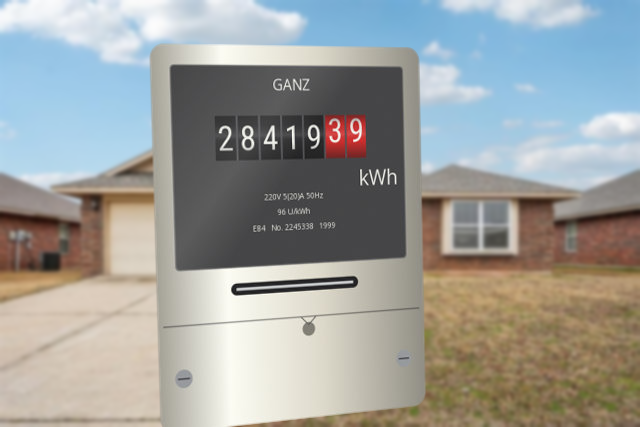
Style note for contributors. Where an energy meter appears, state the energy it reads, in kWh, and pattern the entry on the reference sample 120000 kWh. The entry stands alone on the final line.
28419.39 kWh
